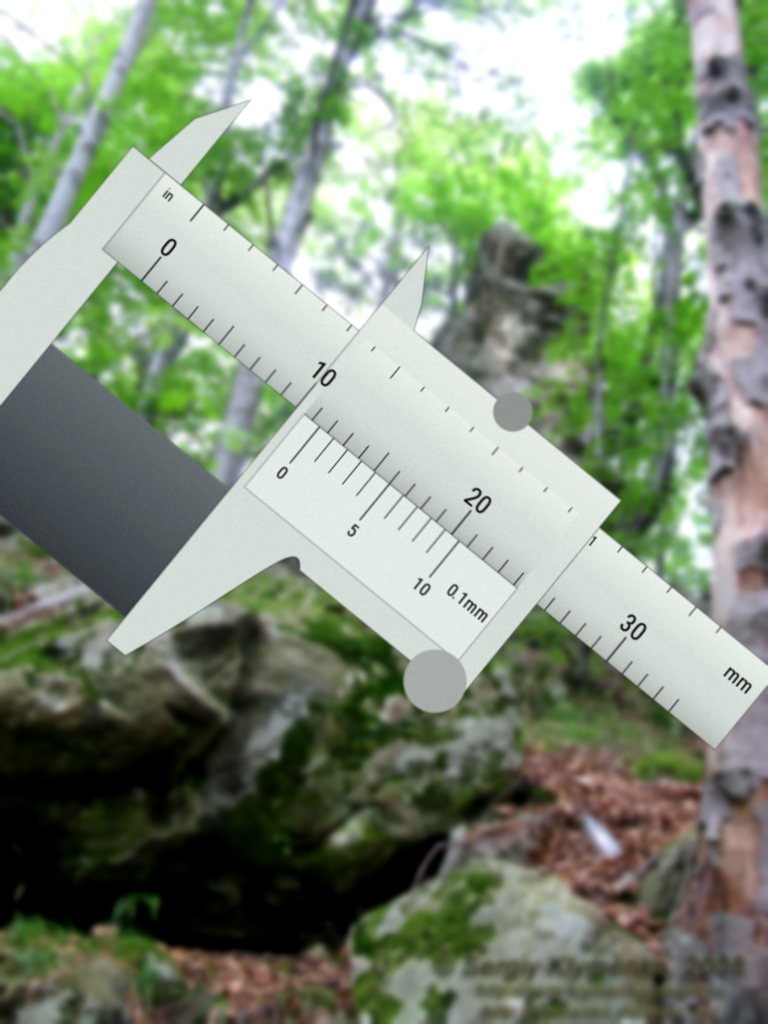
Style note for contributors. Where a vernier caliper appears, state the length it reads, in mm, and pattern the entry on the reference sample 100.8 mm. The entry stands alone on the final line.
11.5 mm
